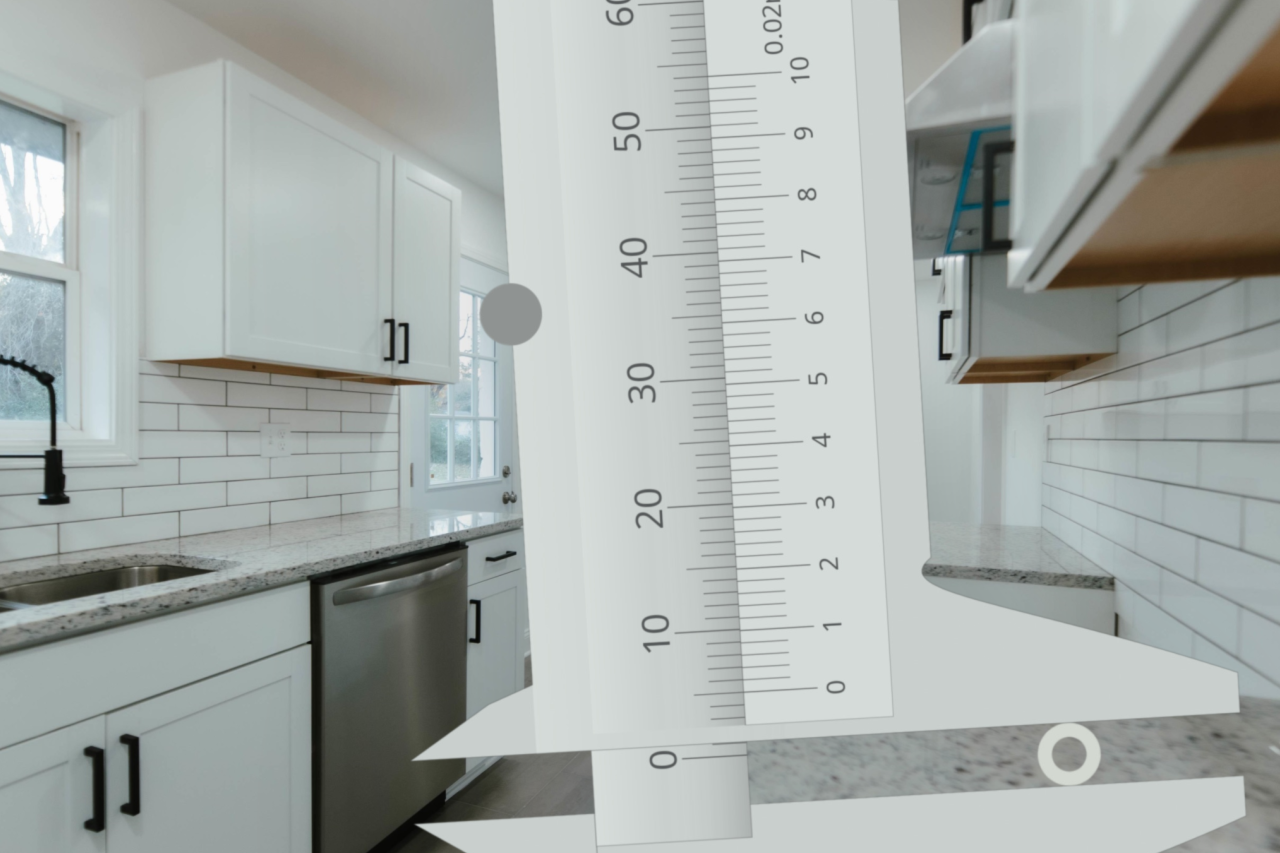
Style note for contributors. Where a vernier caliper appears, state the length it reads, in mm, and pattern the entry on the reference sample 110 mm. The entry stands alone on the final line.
5.0 mm
